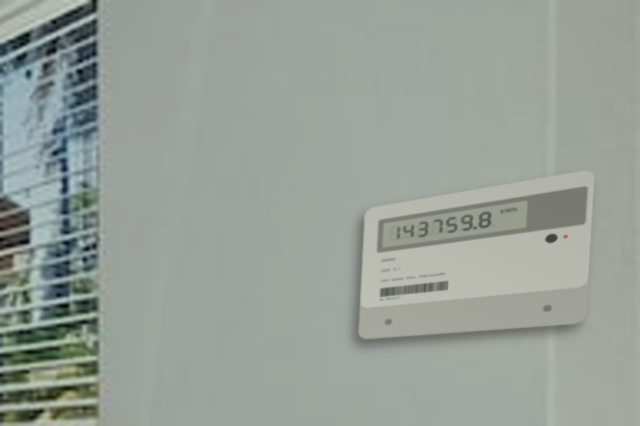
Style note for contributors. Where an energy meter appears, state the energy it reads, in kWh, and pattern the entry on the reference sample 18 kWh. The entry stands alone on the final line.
143759.8 kWh
